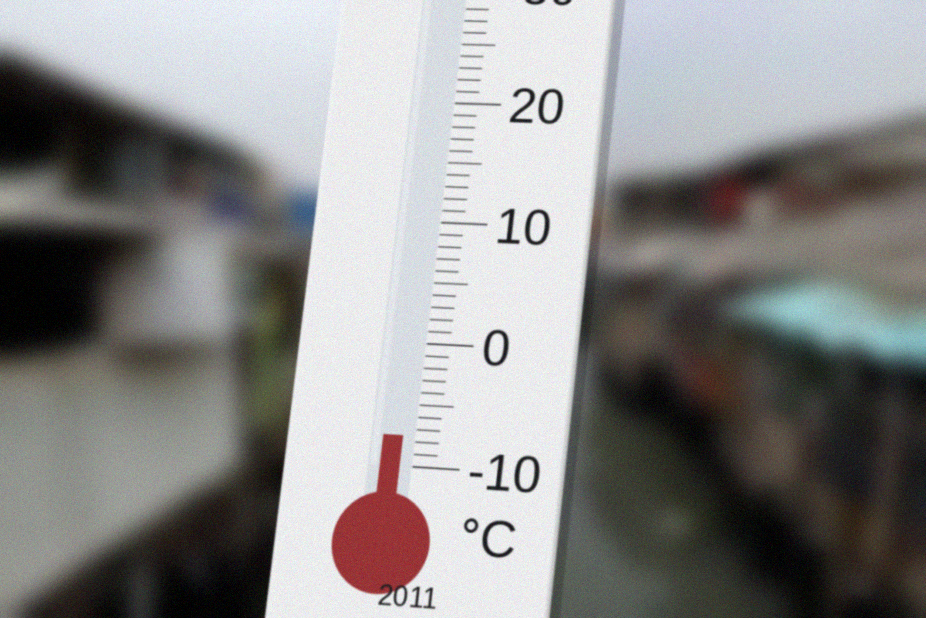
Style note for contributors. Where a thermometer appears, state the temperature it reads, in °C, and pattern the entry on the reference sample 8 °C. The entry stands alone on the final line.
-7.5 °C
